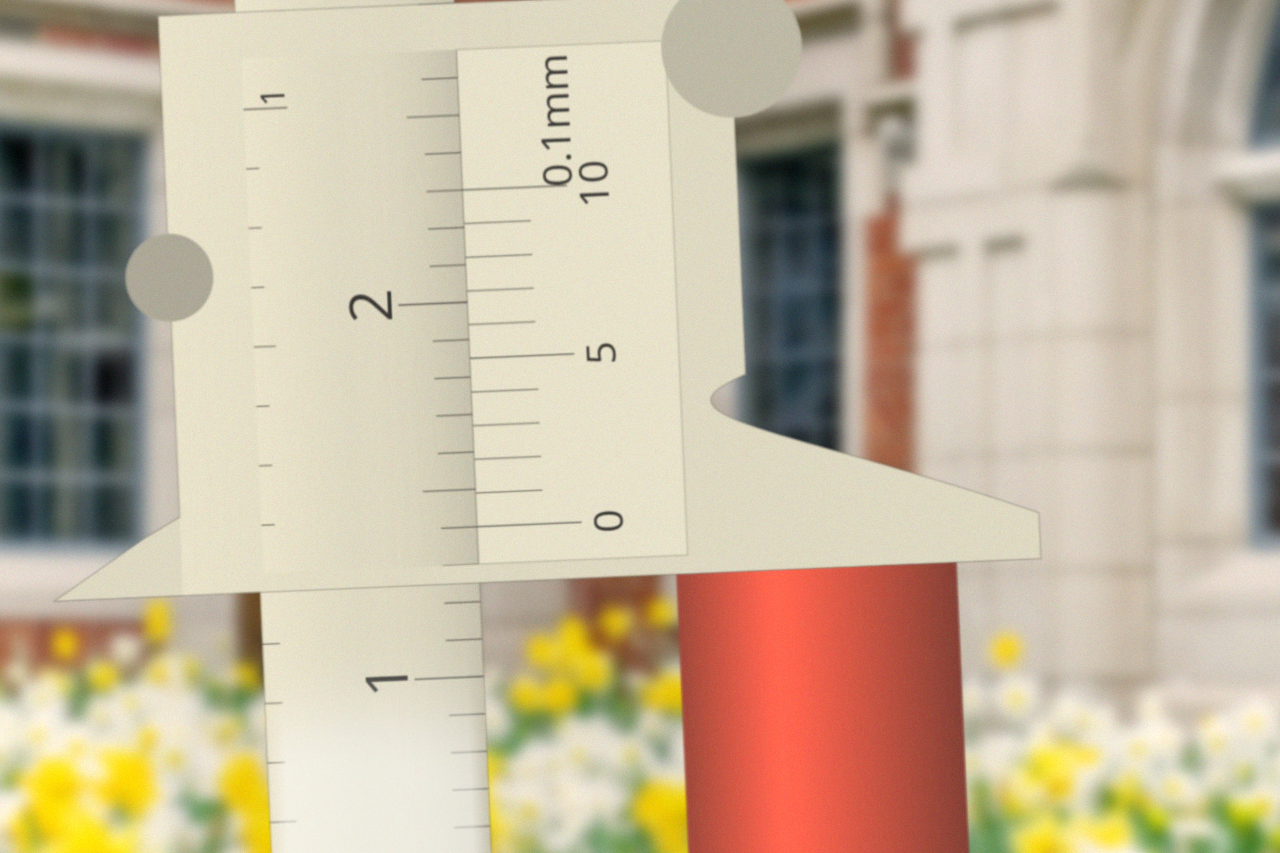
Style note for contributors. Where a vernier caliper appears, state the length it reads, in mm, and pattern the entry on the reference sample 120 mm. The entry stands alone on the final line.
14.0 mm
